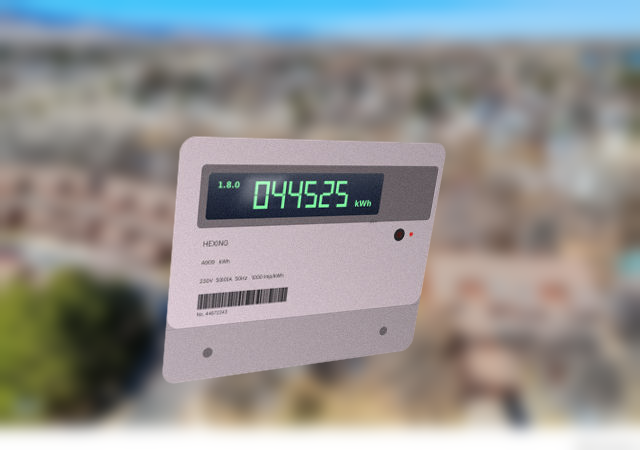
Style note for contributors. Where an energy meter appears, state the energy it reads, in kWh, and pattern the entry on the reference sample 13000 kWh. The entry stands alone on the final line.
44525 kWh
